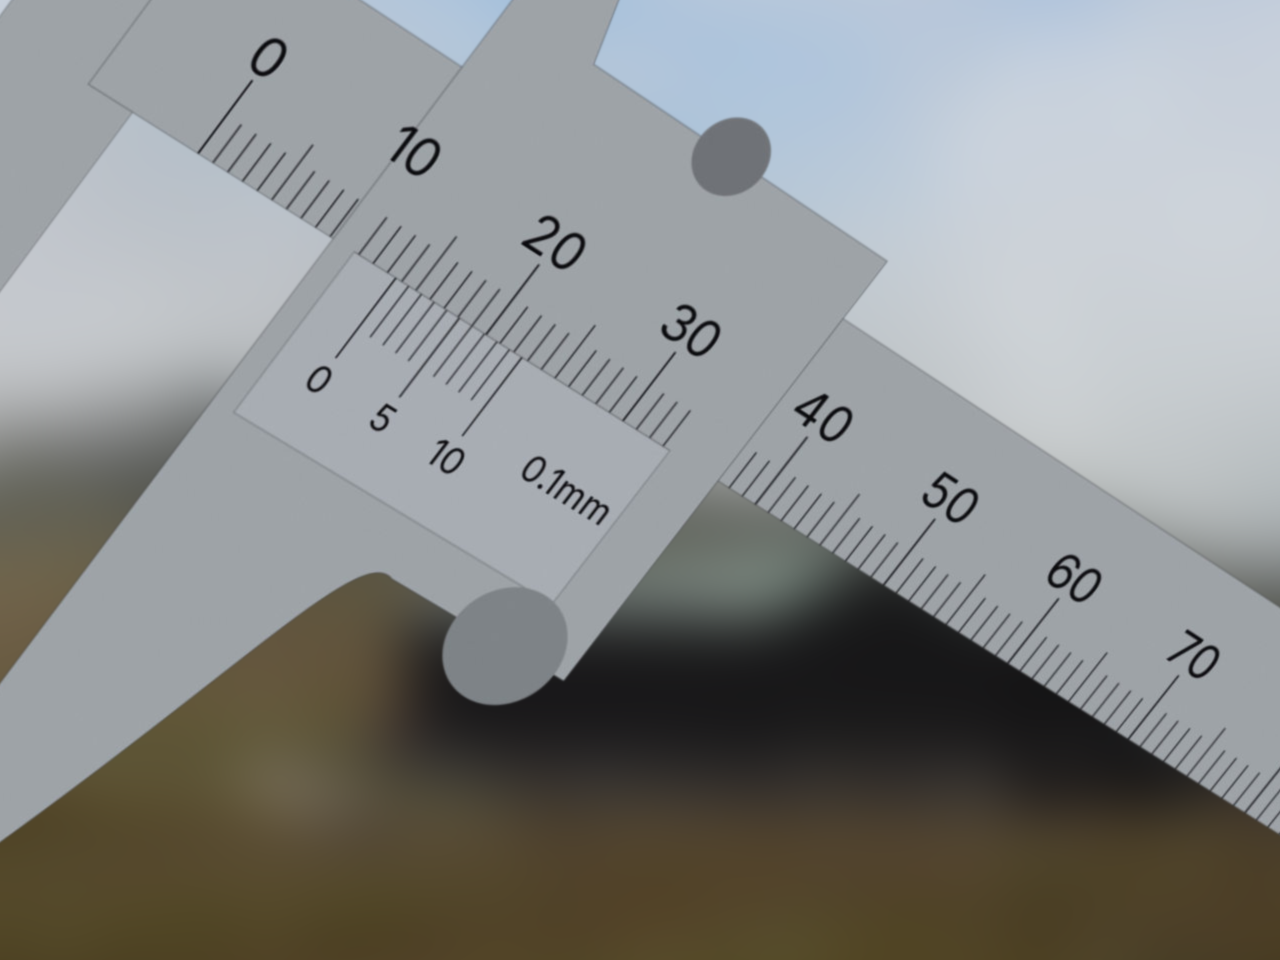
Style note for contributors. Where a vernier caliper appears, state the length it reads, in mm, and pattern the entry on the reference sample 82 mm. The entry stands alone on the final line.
13.6 mm
